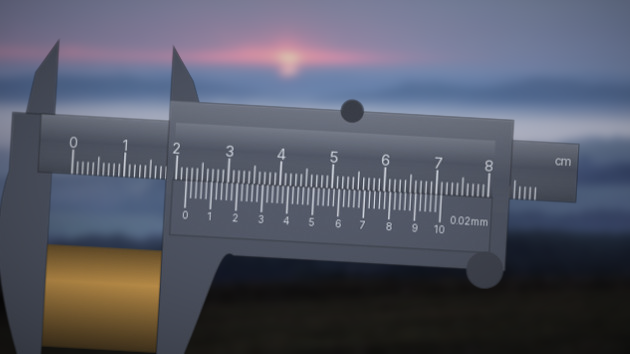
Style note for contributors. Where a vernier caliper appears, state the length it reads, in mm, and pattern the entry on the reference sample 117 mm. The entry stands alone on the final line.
22.0 mm
